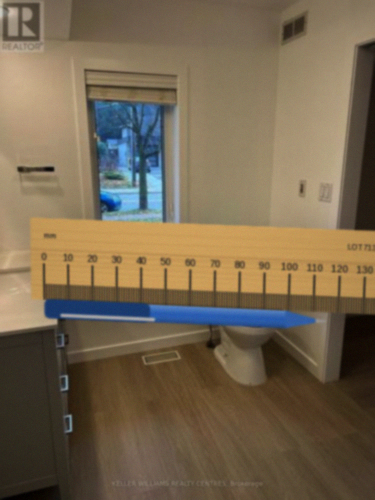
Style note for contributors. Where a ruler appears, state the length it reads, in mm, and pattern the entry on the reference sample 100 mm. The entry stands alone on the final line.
115 mm
